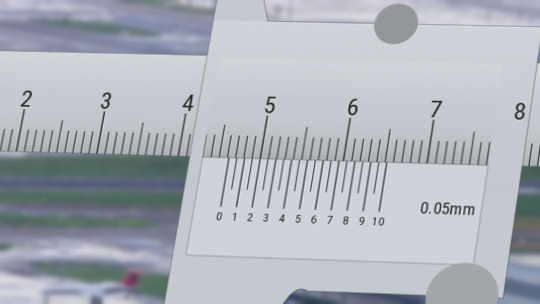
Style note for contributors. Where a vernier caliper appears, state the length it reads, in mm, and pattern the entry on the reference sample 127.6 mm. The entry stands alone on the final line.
46.2 mm
